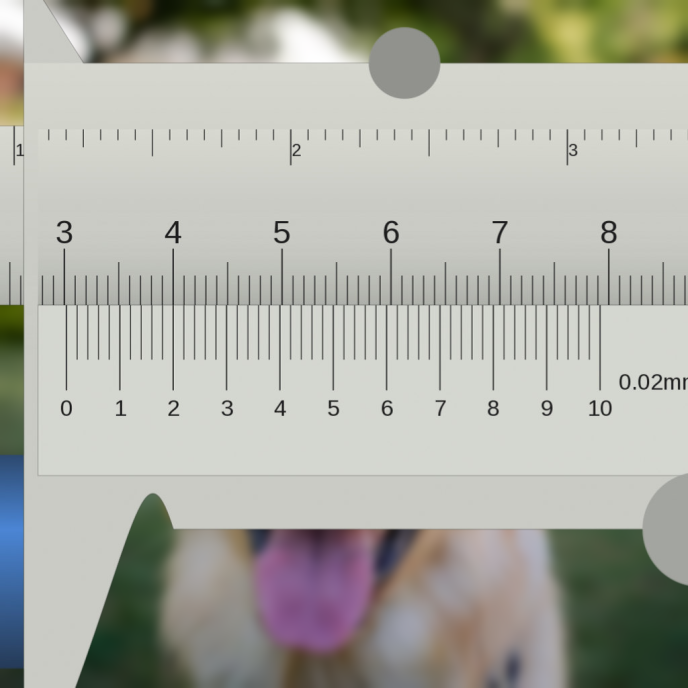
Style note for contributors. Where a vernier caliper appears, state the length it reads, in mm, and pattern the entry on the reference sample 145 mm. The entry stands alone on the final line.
30.2 mm
